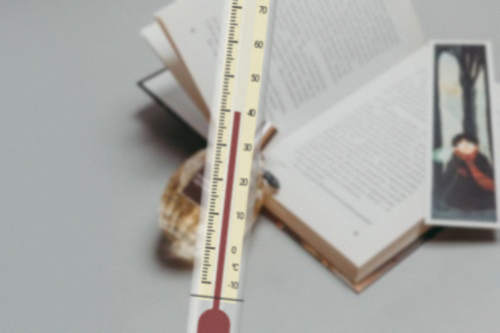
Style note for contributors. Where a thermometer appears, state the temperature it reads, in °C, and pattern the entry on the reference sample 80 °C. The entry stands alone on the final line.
40 °C
